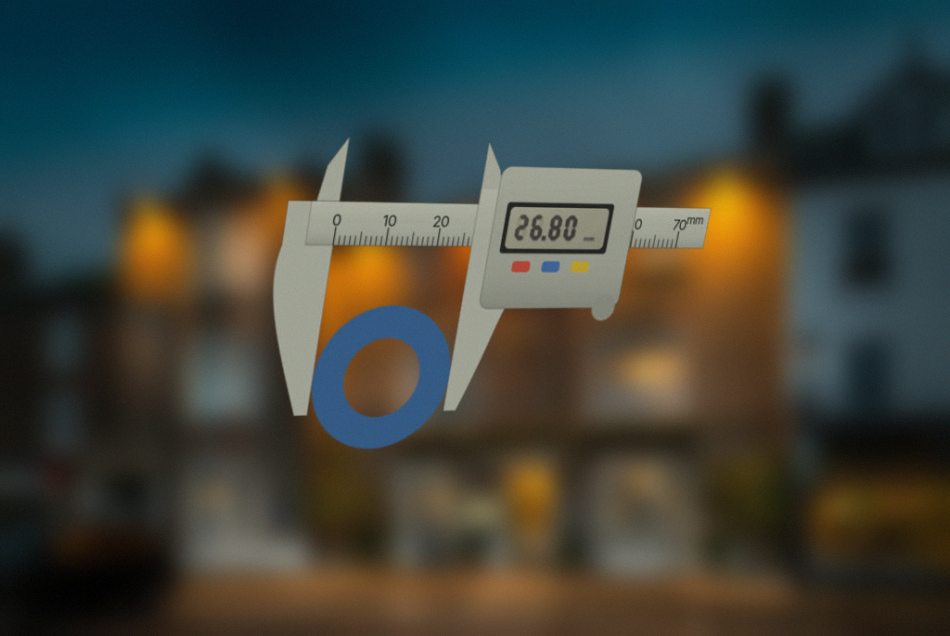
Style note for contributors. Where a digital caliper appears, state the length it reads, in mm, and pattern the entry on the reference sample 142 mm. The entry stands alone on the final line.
26.80 mm
